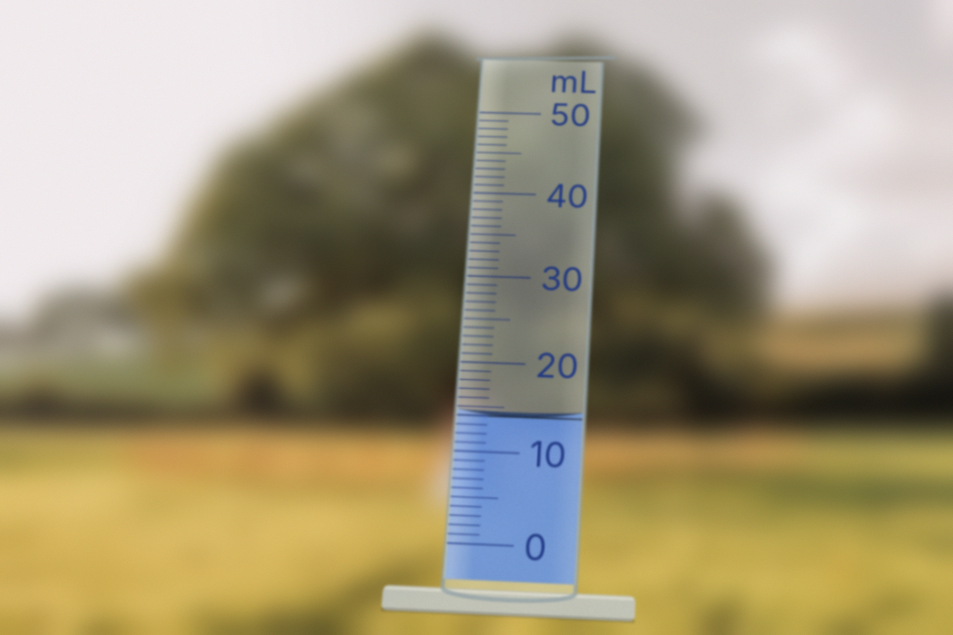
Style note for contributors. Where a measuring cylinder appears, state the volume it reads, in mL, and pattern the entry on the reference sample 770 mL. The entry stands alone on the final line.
14 mL
